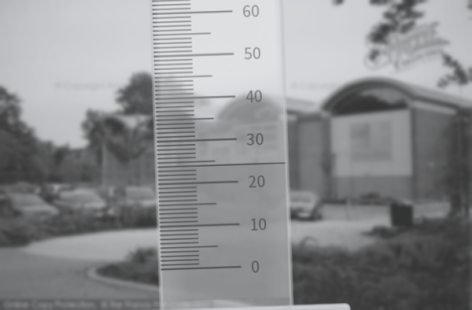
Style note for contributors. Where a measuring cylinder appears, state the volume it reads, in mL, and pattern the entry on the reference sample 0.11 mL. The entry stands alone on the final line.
24 mL
